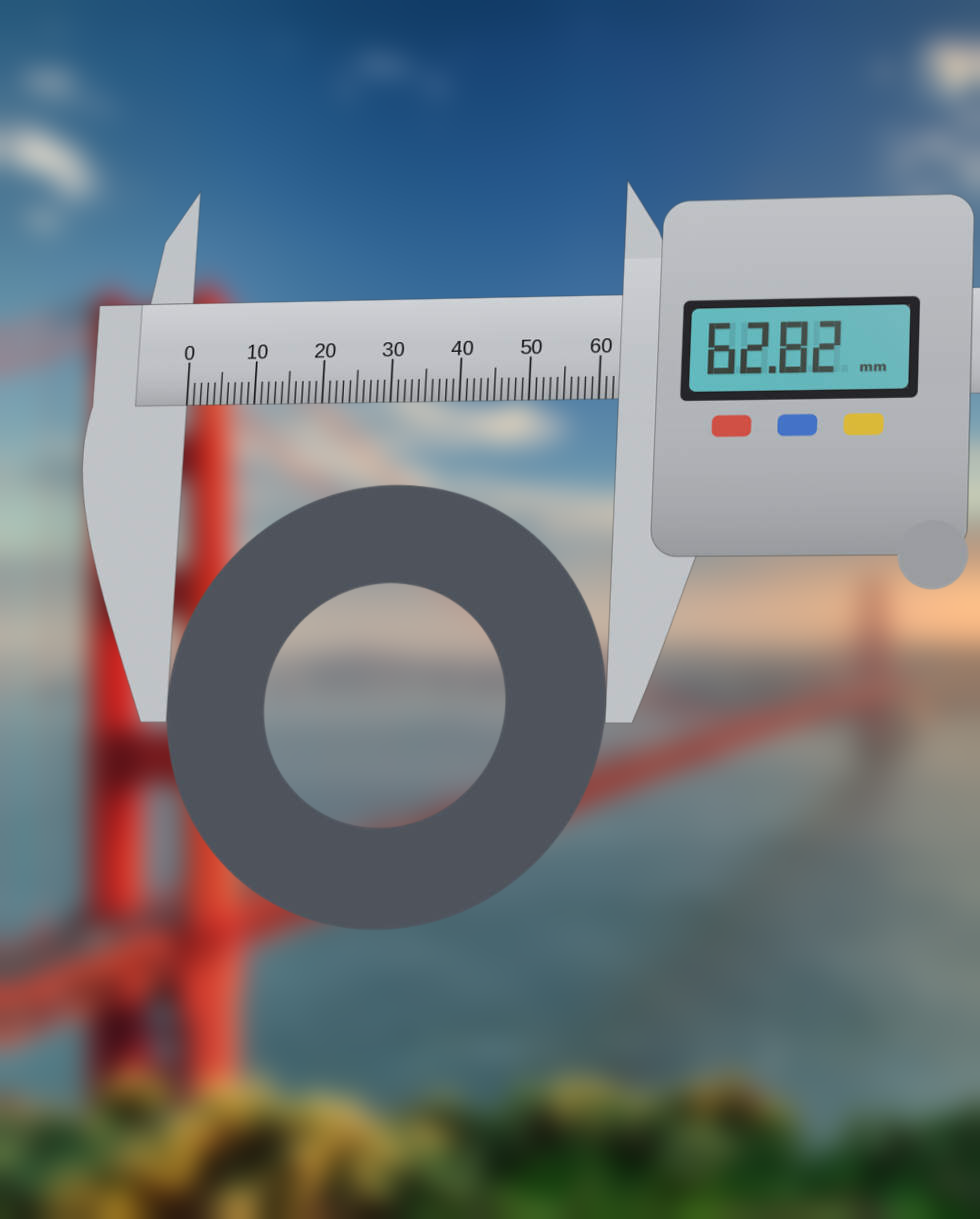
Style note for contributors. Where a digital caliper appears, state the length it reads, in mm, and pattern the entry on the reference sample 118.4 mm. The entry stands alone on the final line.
62.82 mm
